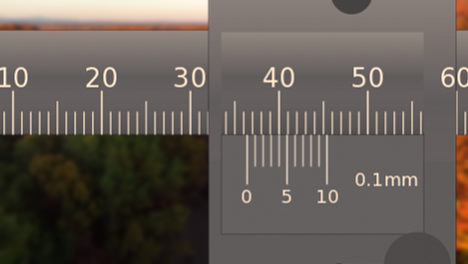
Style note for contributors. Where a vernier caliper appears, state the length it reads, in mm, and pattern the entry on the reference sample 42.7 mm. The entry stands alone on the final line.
36.4 mm
